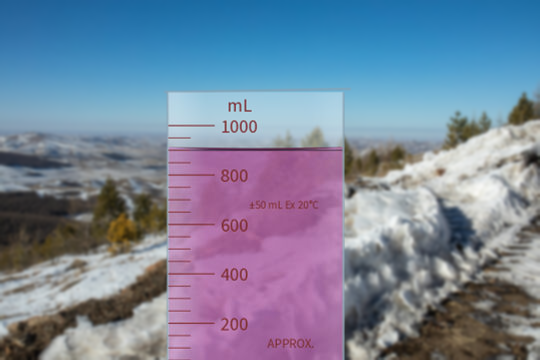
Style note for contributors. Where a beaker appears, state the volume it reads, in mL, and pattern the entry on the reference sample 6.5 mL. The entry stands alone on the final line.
900 mL
